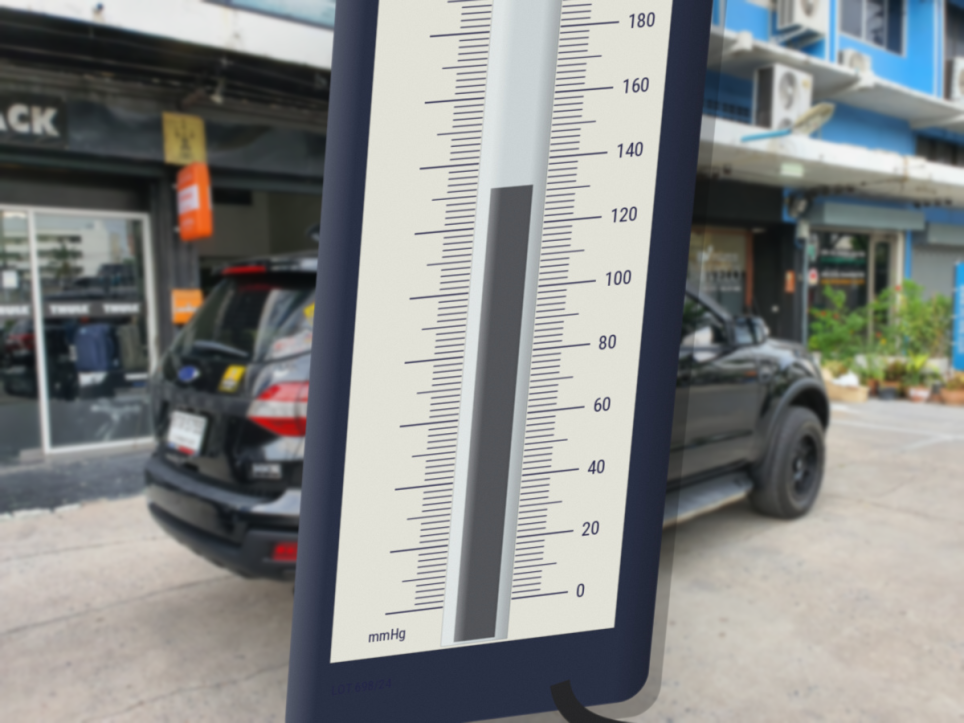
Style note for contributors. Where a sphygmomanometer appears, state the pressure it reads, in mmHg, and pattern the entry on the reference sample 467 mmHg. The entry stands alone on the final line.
132 mmHg
